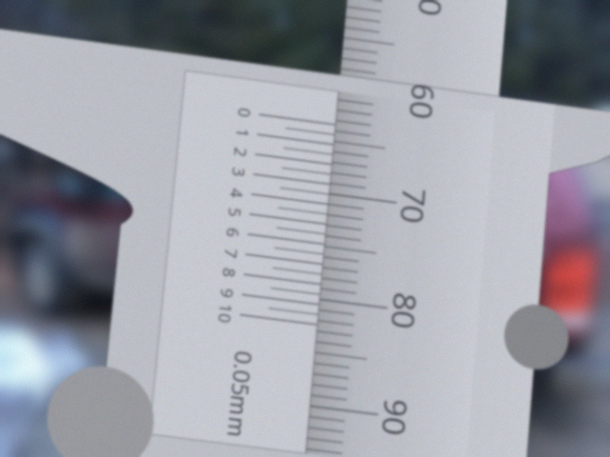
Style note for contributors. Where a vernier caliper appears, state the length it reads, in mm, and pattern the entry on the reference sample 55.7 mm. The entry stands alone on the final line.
63.4 mm
